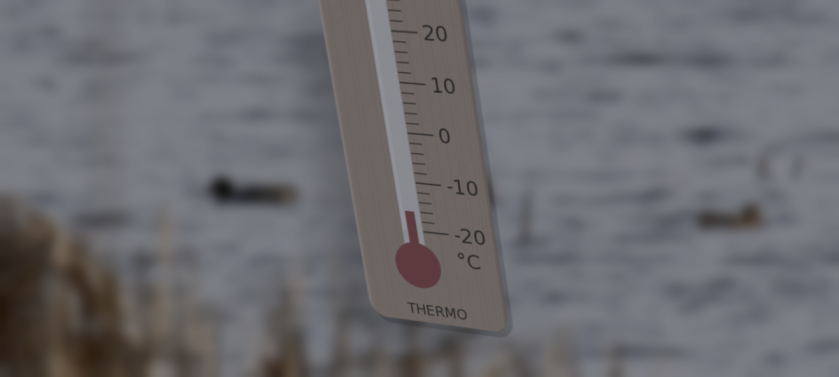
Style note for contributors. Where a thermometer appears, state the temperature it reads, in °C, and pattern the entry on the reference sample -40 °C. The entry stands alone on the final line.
-16 °C
